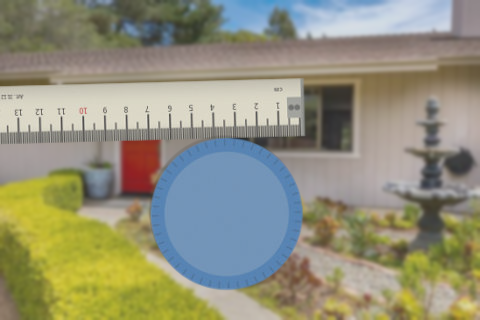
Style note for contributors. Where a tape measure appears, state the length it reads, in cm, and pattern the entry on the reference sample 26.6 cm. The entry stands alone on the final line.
7 cm
